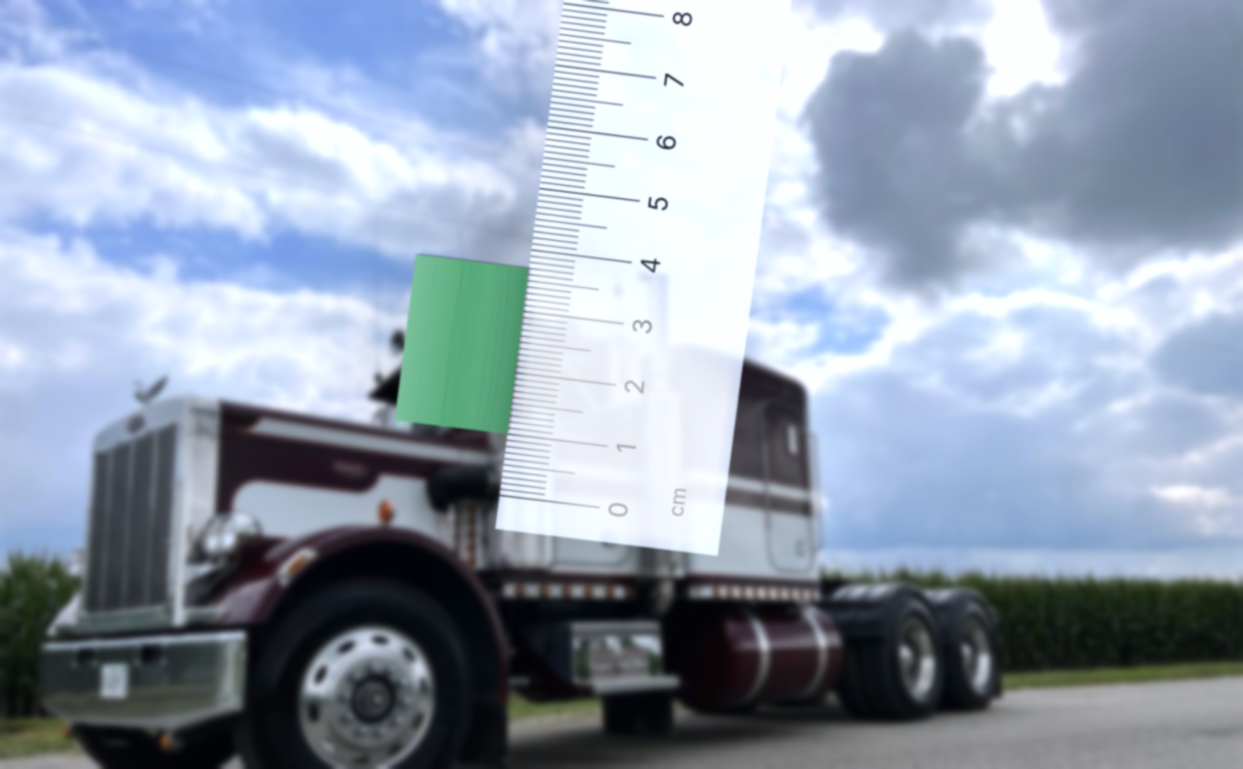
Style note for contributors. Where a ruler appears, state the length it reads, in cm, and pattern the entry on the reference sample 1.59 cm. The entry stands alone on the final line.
2.7 cm
